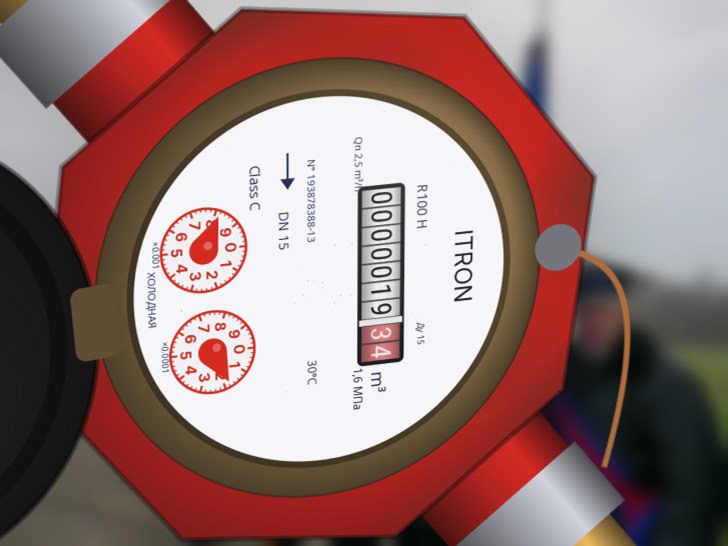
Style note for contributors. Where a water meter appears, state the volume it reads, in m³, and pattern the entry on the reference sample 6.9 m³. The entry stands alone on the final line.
19.3481 m³
